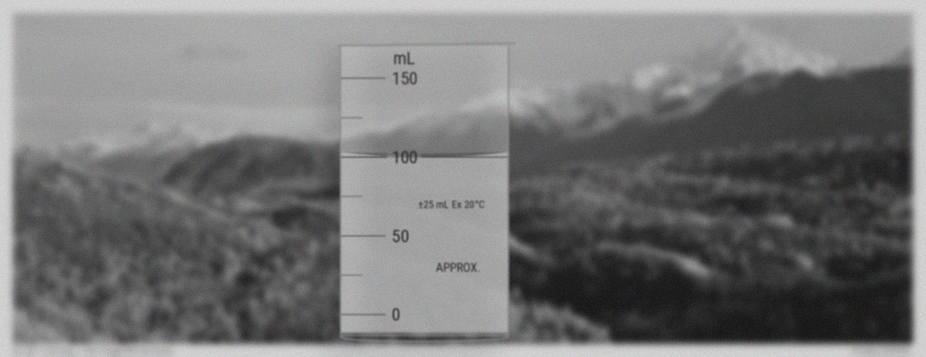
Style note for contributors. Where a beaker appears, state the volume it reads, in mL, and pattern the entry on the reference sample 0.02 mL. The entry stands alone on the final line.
100 mL
